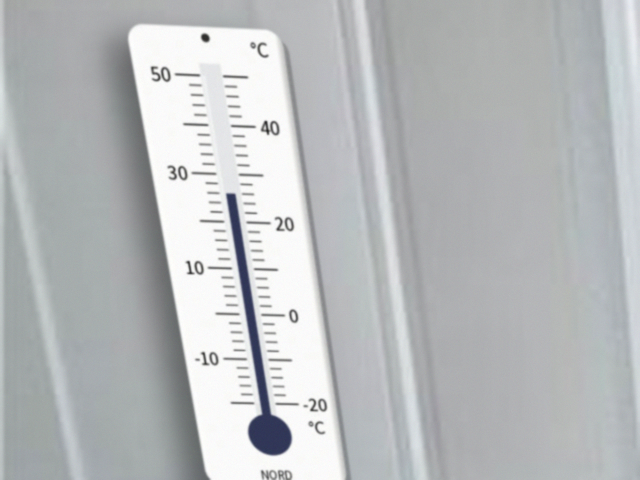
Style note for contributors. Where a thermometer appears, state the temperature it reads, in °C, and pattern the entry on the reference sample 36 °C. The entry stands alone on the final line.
26 °C
